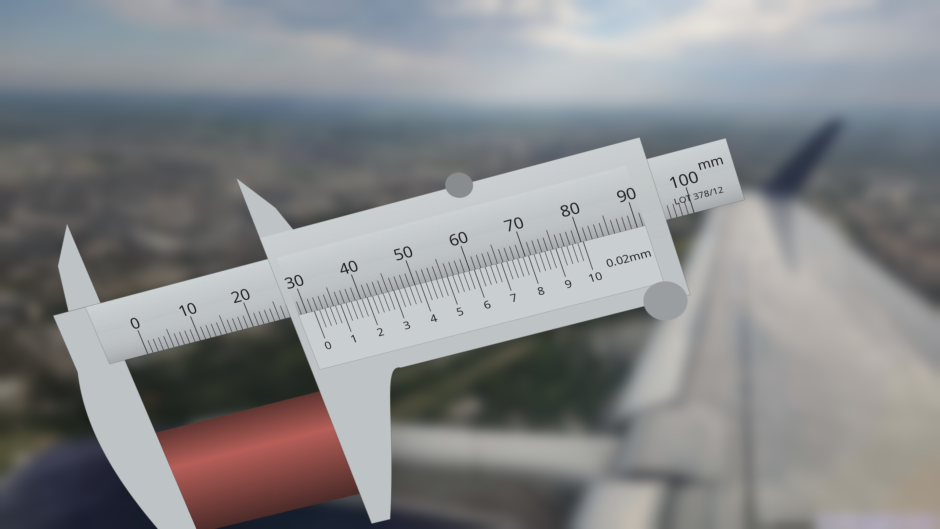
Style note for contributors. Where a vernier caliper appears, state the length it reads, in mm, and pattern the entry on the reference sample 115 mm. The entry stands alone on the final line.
31.4 mm
